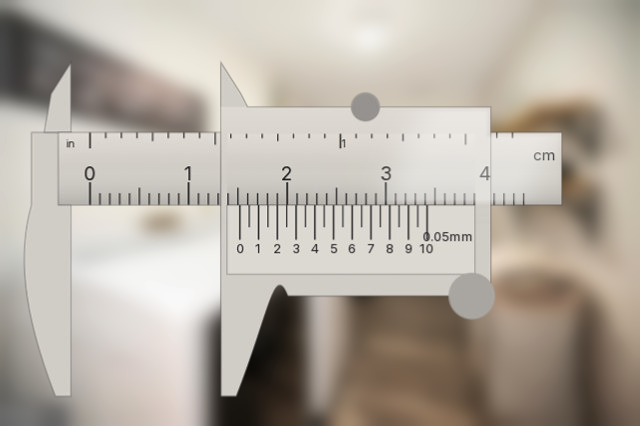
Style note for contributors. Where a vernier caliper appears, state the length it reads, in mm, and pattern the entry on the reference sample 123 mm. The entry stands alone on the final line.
15.2 mm
